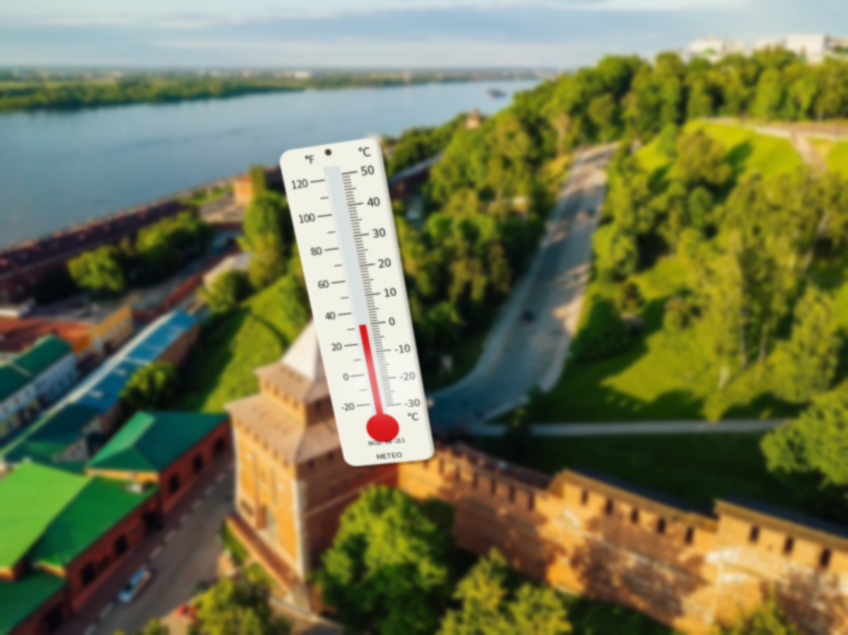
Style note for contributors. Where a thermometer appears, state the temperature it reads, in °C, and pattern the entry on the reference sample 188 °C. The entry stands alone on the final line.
0 °C
